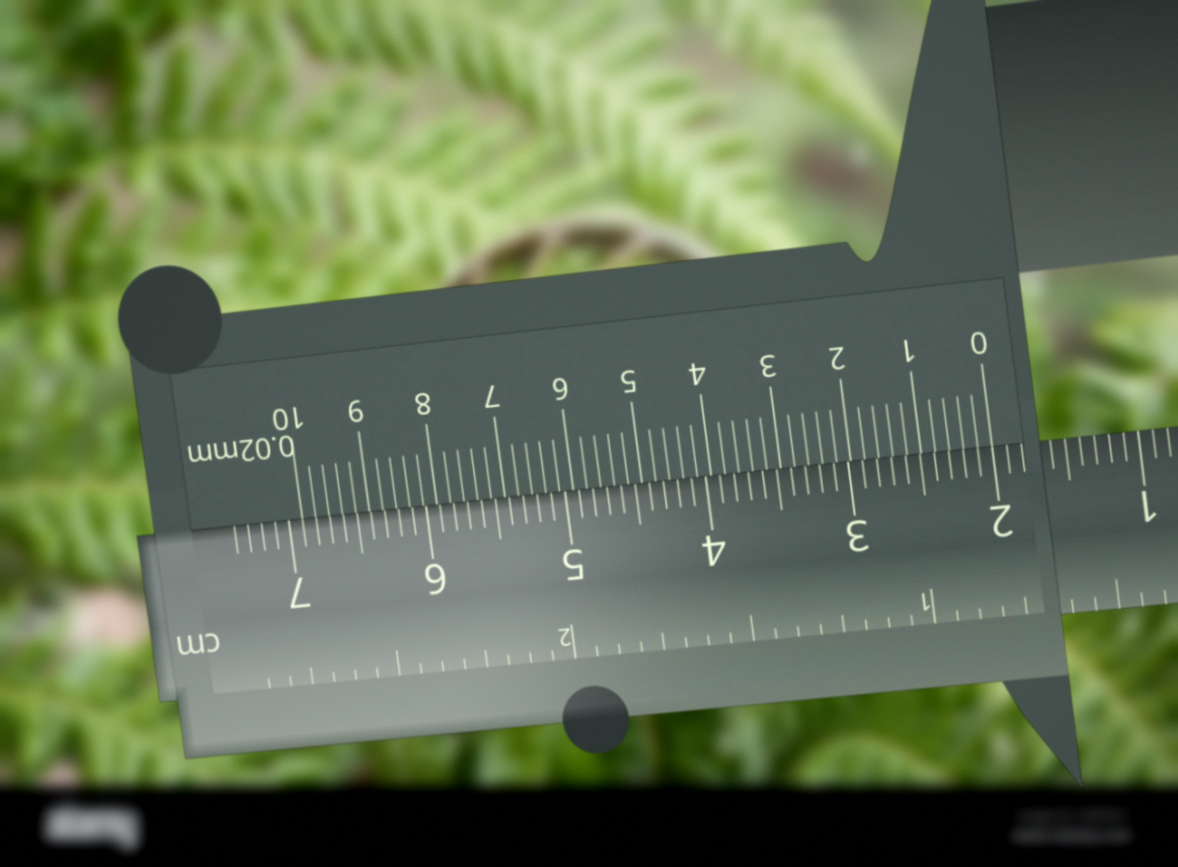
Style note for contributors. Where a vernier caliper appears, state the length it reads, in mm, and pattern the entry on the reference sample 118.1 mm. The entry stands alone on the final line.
20.0 mm
